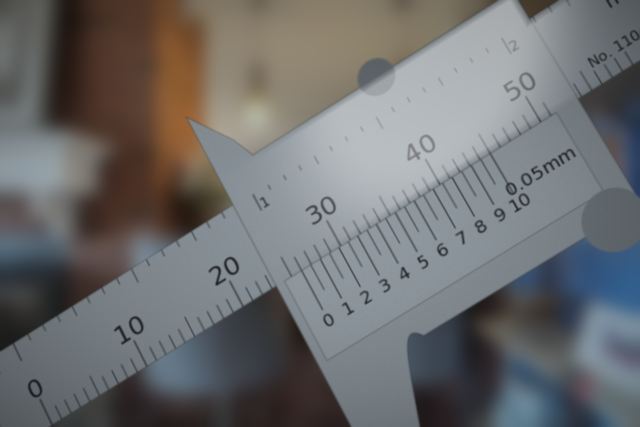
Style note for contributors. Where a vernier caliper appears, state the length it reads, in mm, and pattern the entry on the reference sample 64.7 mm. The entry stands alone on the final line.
26.0 mm
